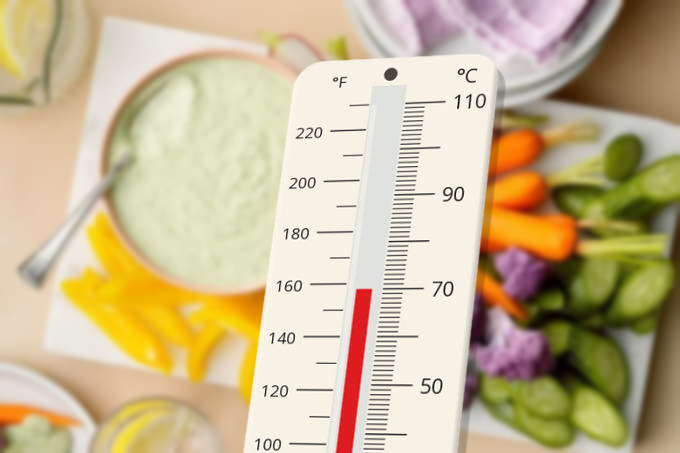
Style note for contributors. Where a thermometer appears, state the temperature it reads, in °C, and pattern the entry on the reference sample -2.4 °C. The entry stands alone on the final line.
70 °C
